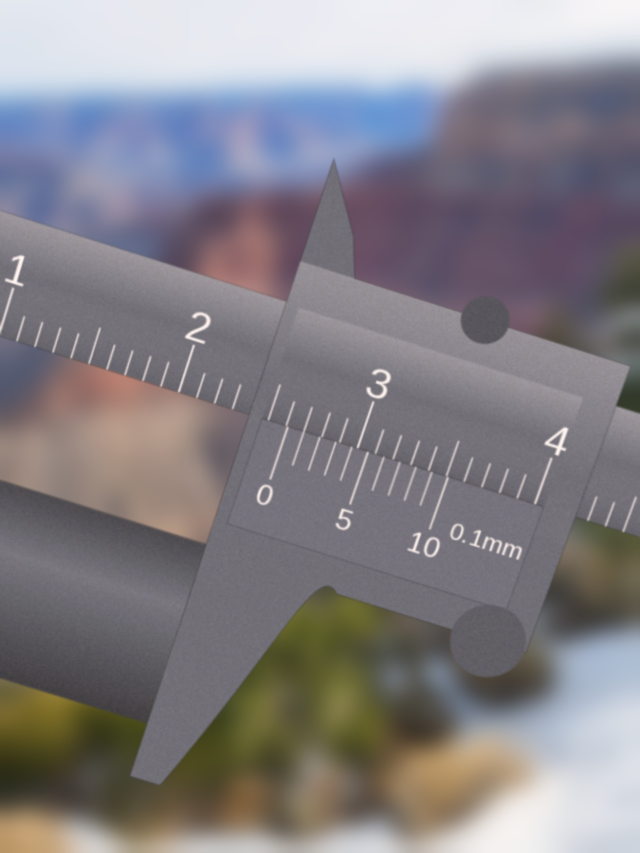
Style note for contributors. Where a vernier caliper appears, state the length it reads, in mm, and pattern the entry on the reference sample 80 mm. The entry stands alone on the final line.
26.1 mm
